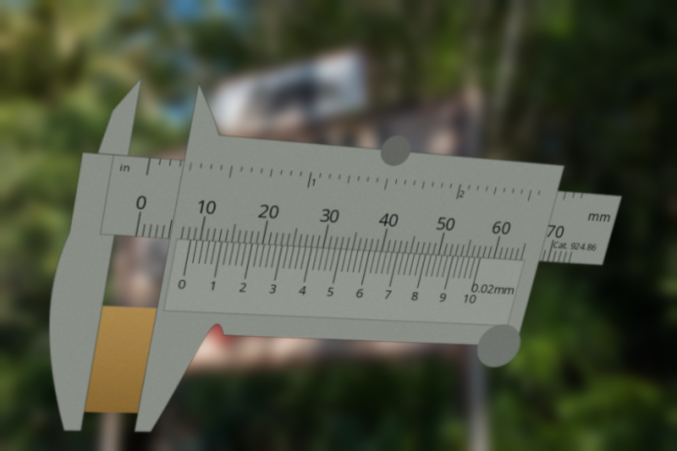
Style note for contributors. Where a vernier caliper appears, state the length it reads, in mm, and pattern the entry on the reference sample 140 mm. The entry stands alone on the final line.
8.5 mm
